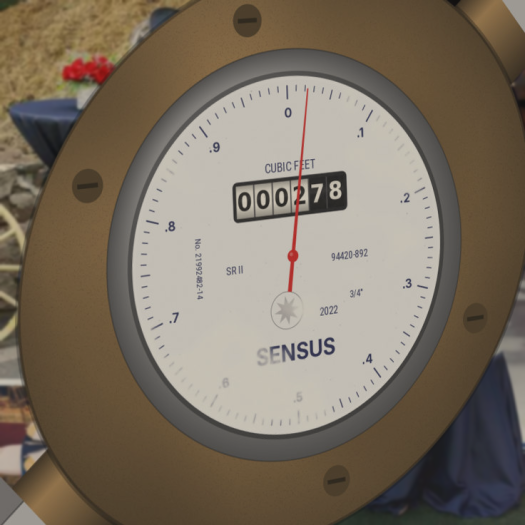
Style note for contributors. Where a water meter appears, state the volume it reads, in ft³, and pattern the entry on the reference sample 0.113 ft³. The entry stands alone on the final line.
278.02 ft³
